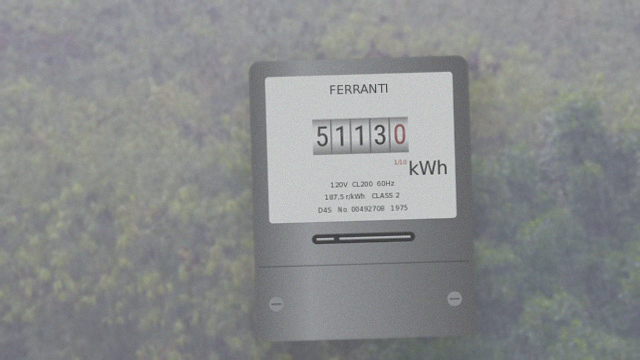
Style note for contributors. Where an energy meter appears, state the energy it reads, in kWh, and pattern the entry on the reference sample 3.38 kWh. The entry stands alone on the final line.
5113.0 kWh
